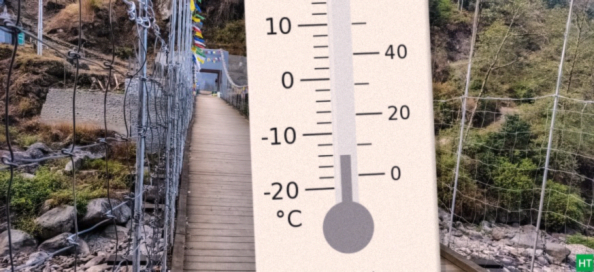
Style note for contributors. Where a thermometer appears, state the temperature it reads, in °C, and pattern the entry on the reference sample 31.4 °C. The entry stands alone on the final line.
-14 °C
